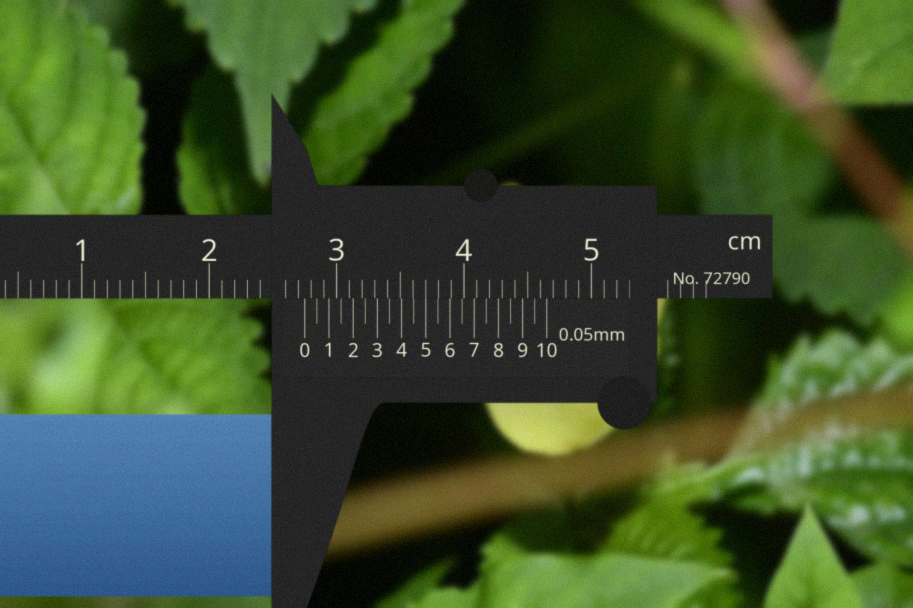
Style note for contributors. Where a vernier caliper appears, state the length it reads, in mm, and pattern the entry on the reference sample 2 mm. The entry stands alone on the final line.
27.5 mm
